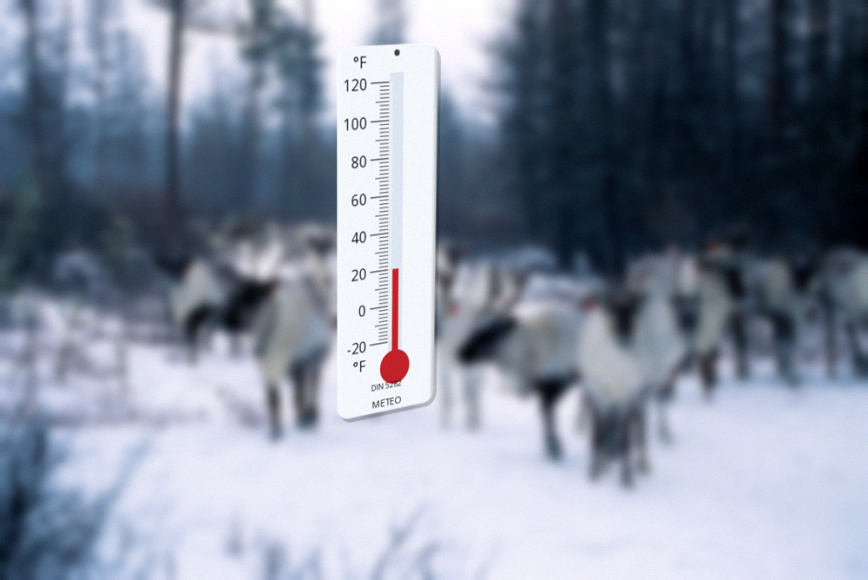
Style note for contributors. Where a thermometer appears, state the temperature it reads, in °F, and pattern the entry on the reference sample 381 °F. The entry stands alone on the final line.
20 °F
